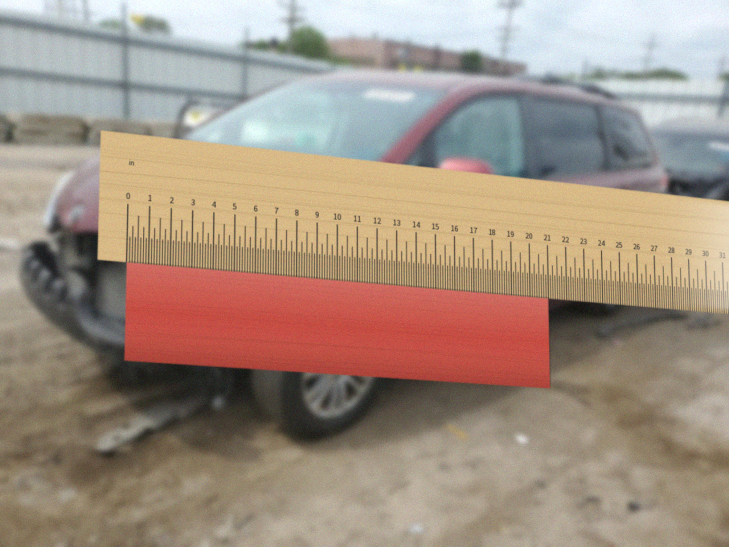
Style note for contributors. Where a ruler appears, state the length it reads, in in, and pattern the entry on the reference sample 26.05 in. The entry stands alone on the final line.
21 in
